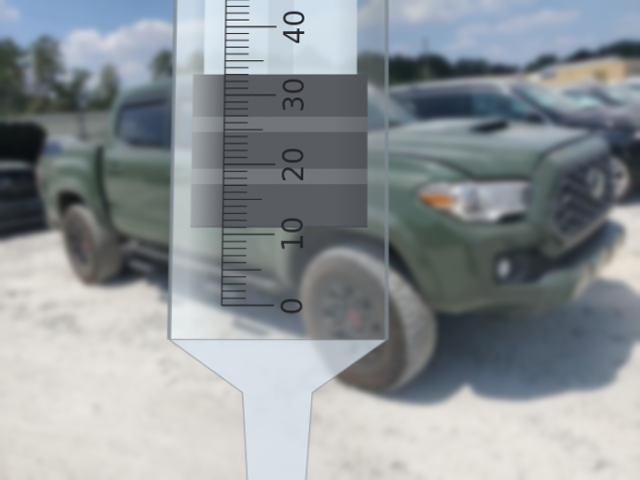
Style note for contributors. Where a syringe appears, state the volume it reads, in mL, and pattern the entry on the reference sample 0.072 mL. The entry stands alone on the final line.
11 mL
